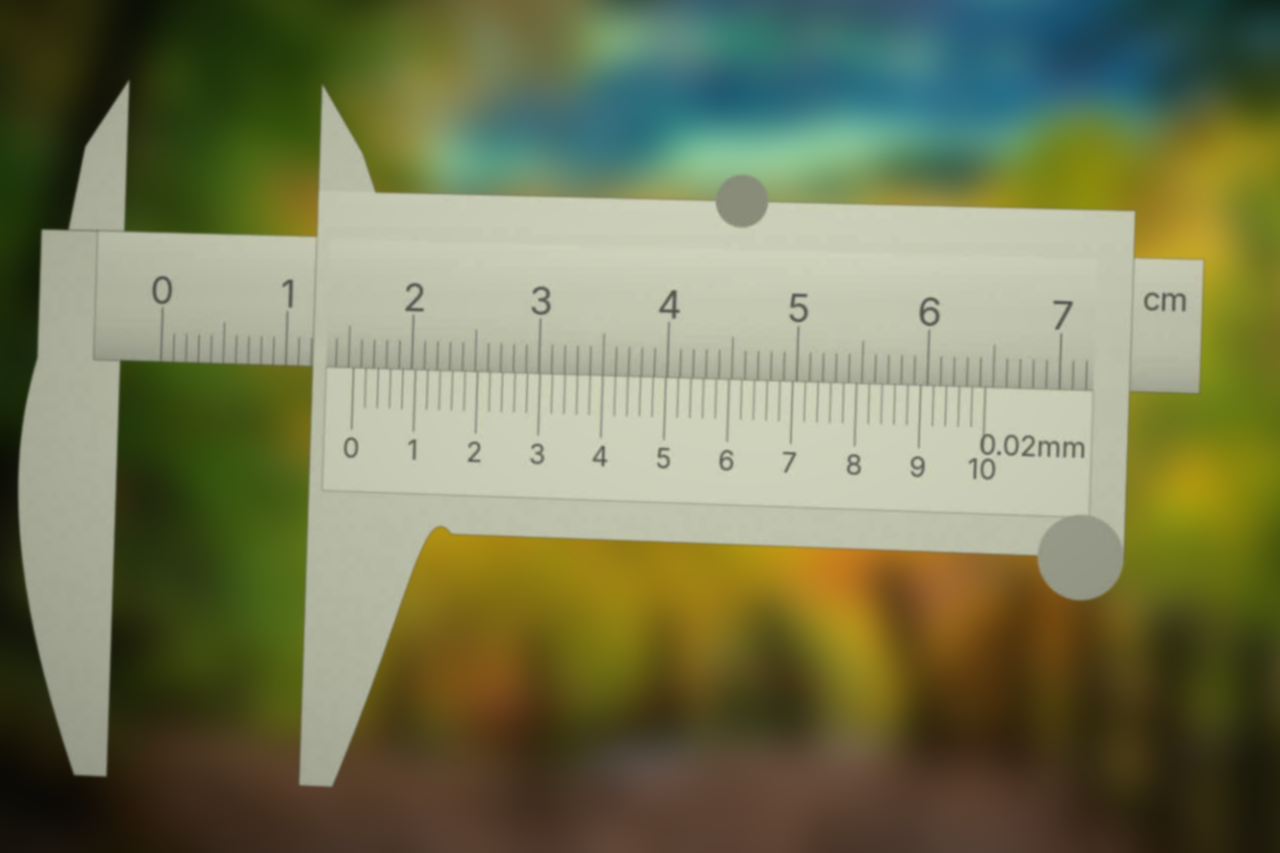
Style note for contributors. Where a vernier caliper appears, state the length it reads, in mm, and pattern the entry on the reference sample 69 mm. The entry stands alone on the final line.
15.4 mm
